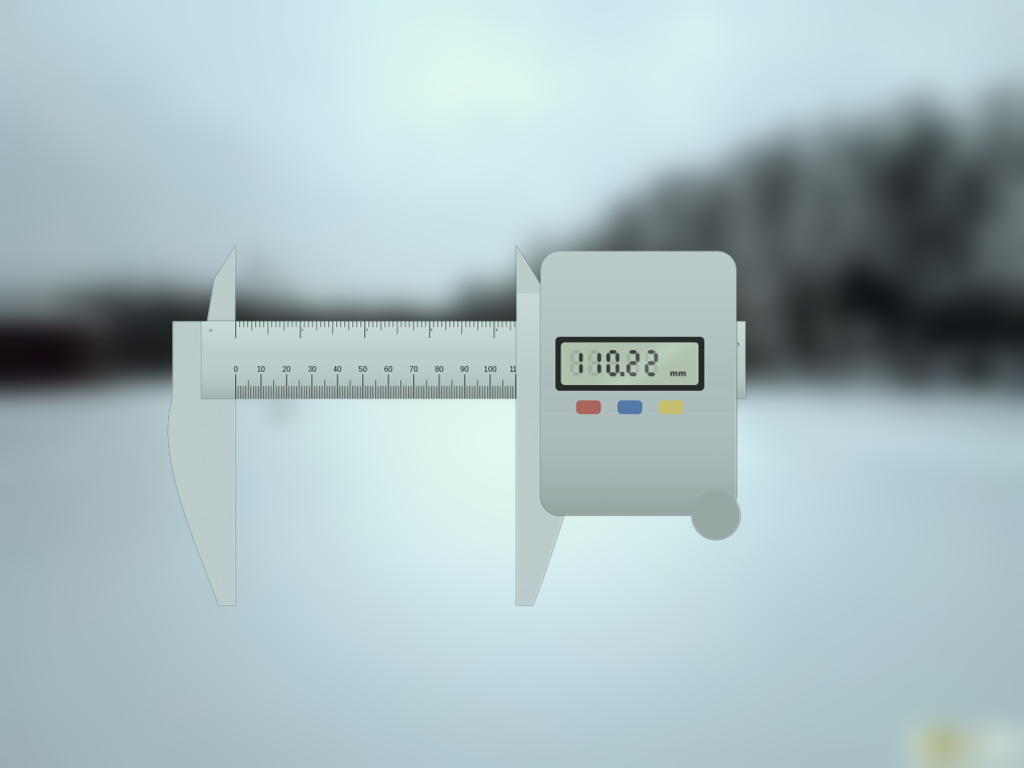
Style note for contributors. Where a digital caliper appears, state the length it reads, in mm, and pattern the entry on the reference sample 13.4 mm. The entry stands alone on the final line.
110.22 mm
